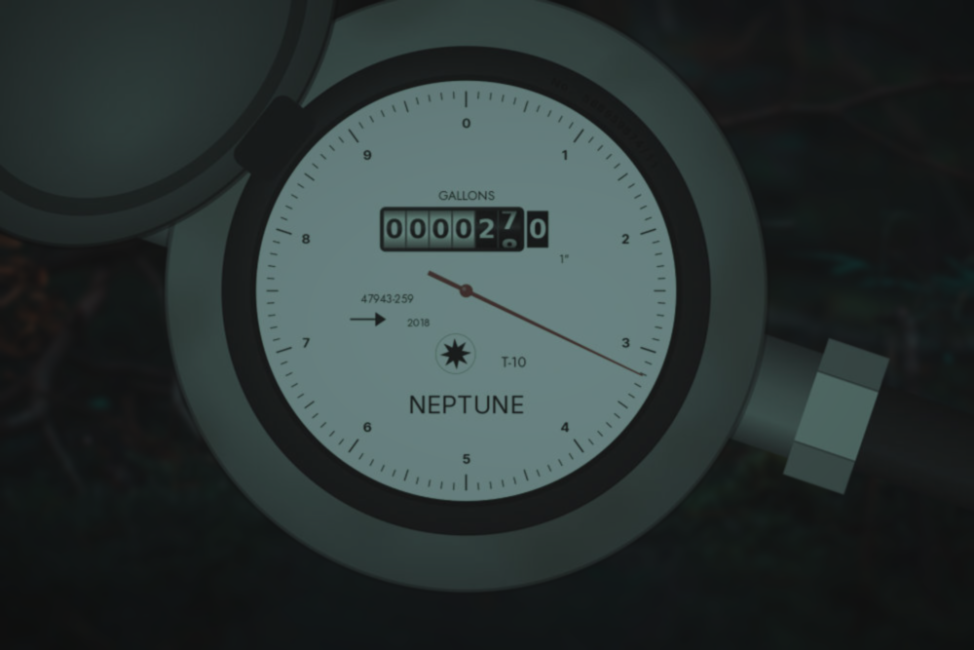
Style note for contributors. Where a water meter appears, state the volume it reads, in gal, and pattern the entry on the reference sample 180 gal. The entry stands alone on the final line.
273.2 gal
